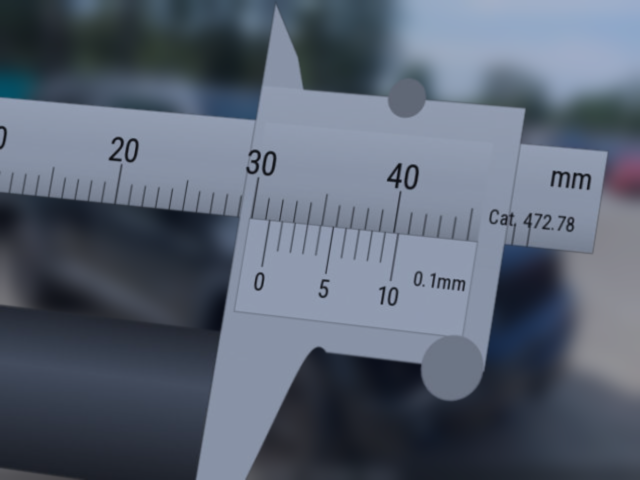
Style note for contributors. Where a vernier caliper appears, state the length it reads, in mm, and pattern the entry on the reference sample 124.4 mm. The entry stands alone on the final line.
31.3 mm
